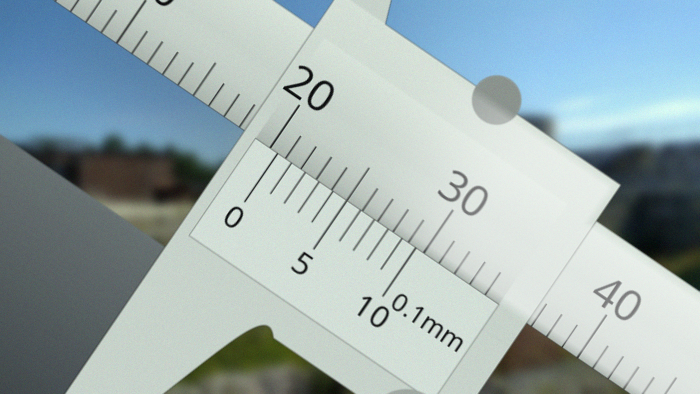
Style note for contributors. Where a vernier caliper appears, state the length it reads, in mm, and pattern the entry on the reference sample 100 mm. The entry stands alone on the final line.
20.5 mm
